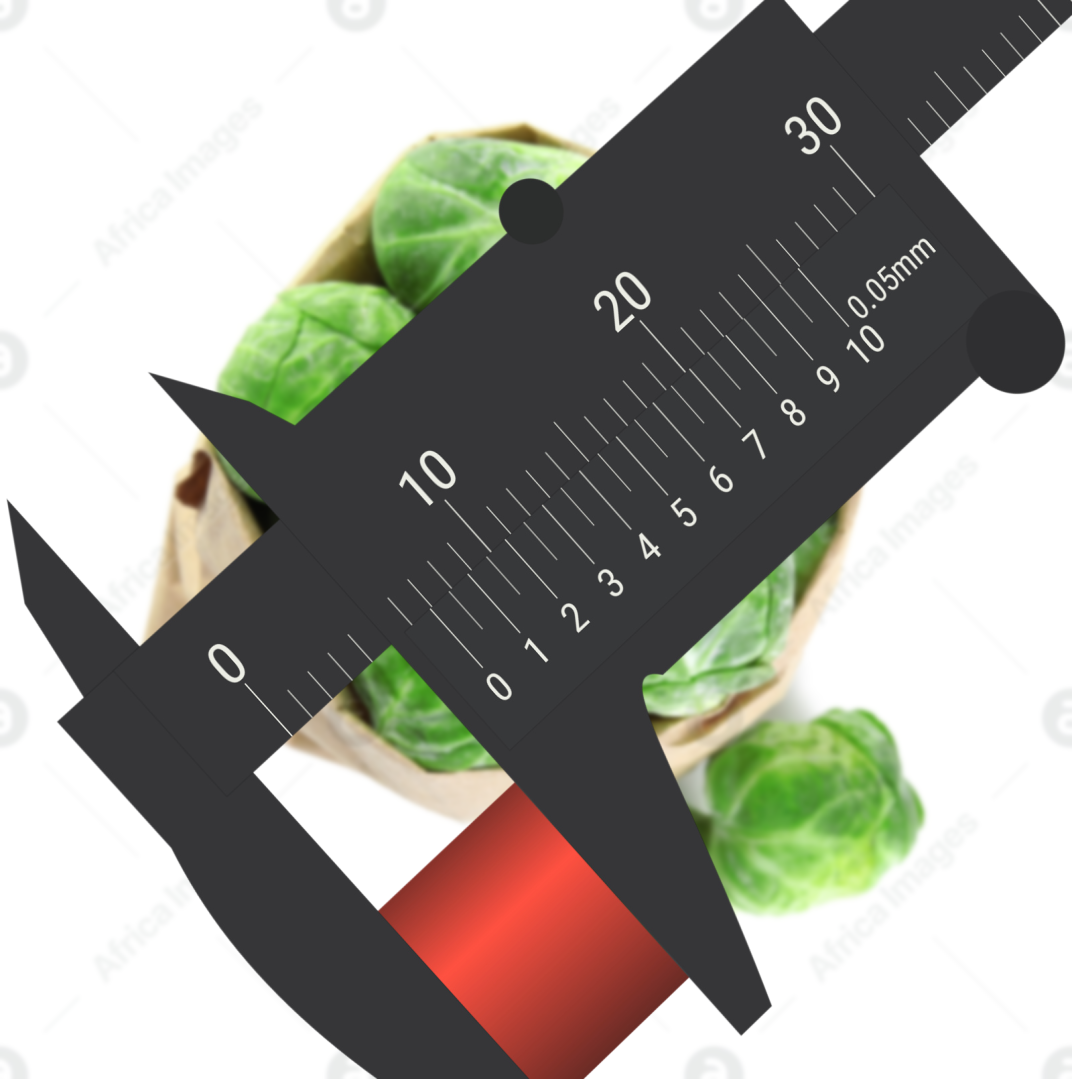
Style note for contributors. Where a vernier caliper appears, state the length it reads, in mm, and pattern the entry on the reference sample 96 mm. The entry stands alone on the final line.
6.90 mm
